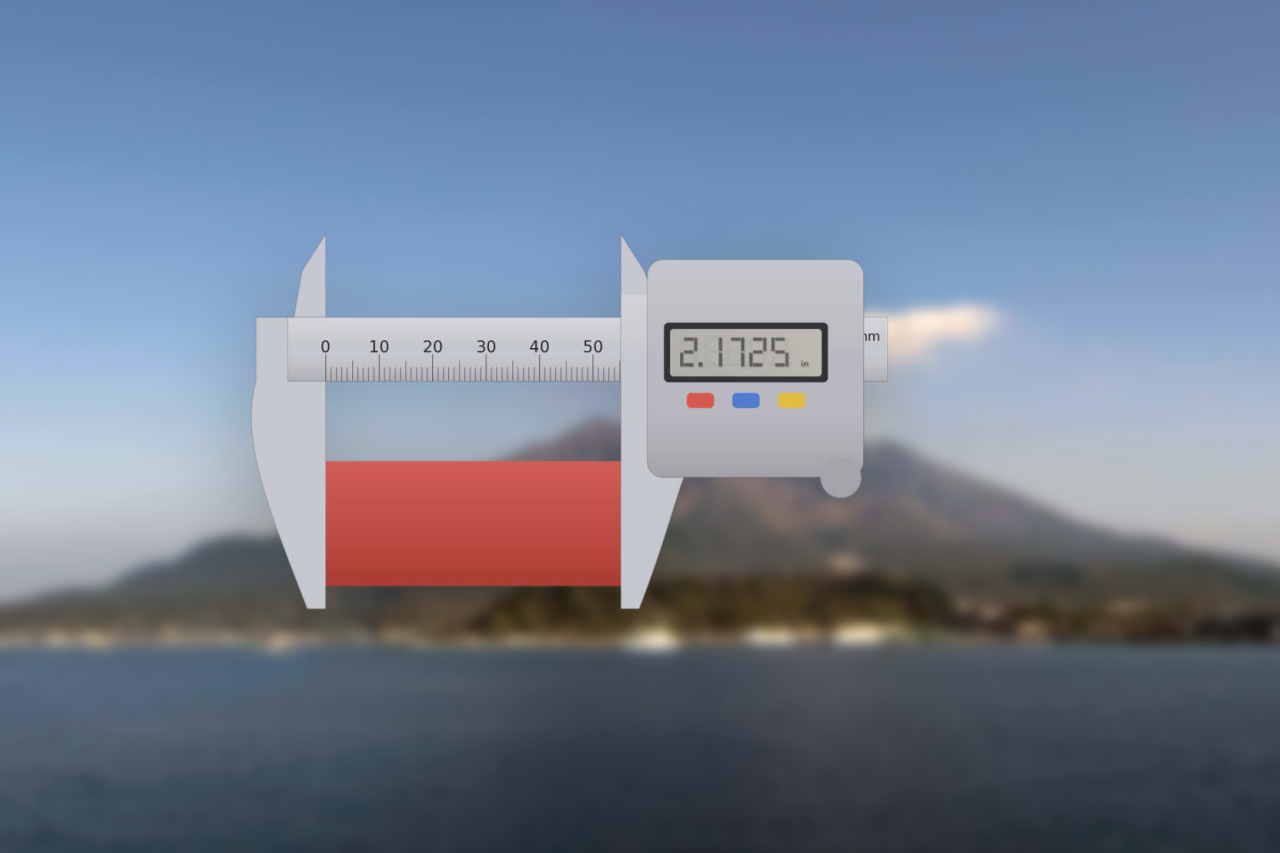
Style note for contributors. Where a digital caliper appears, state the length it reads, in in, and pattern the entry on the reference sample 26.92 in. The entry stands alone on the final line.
2.1725 in
